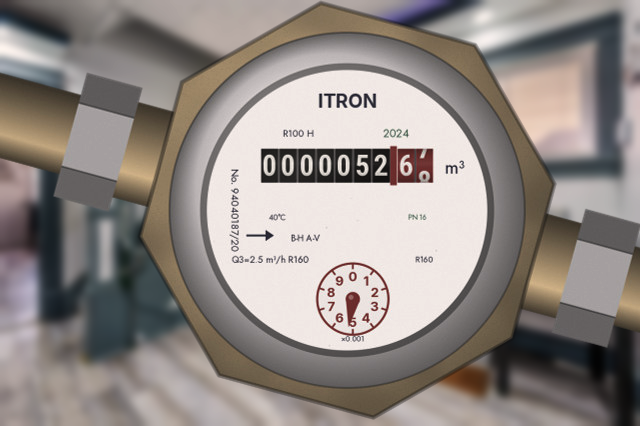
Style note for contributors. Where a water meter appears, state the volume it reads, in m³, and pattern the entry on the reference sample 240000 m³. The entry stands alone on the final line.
52.675 m³
